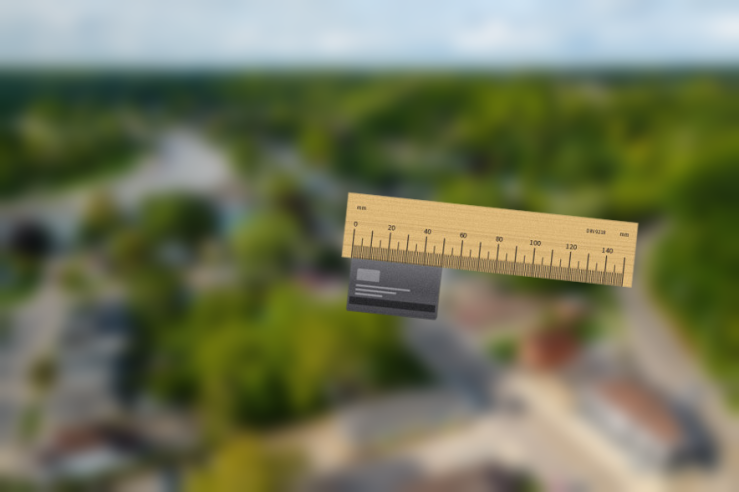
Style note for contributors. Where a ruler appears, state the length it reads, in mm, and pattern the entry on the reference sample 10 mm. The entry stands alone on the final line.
50 mm
